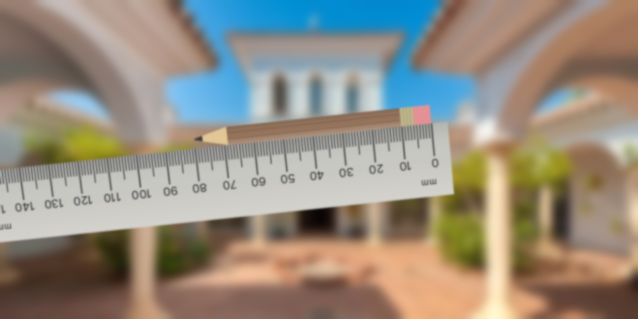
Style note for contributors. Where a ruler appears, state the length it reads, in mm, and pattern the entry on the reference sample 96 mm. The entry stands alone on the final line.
80 mm
